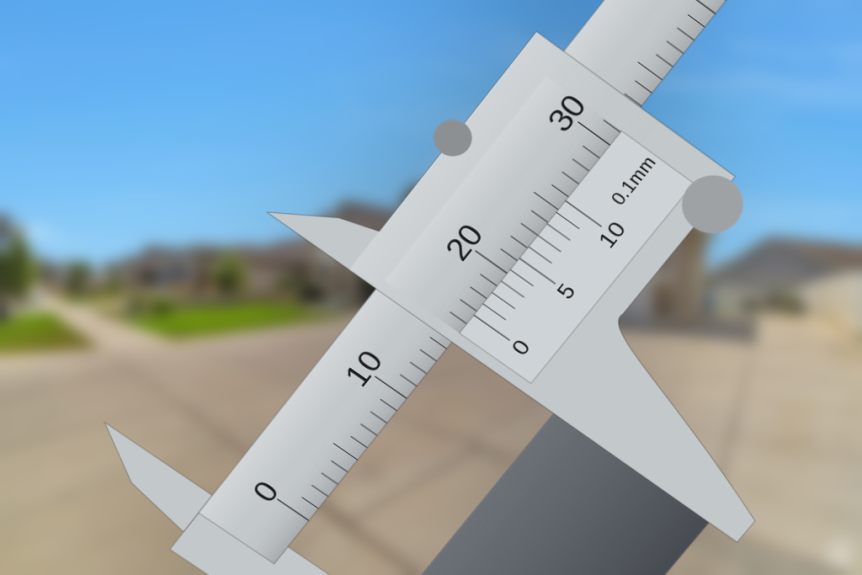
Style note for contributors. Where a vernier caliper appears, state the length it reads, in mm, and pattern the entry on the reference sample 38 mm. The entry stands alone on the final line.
16.7 mm
